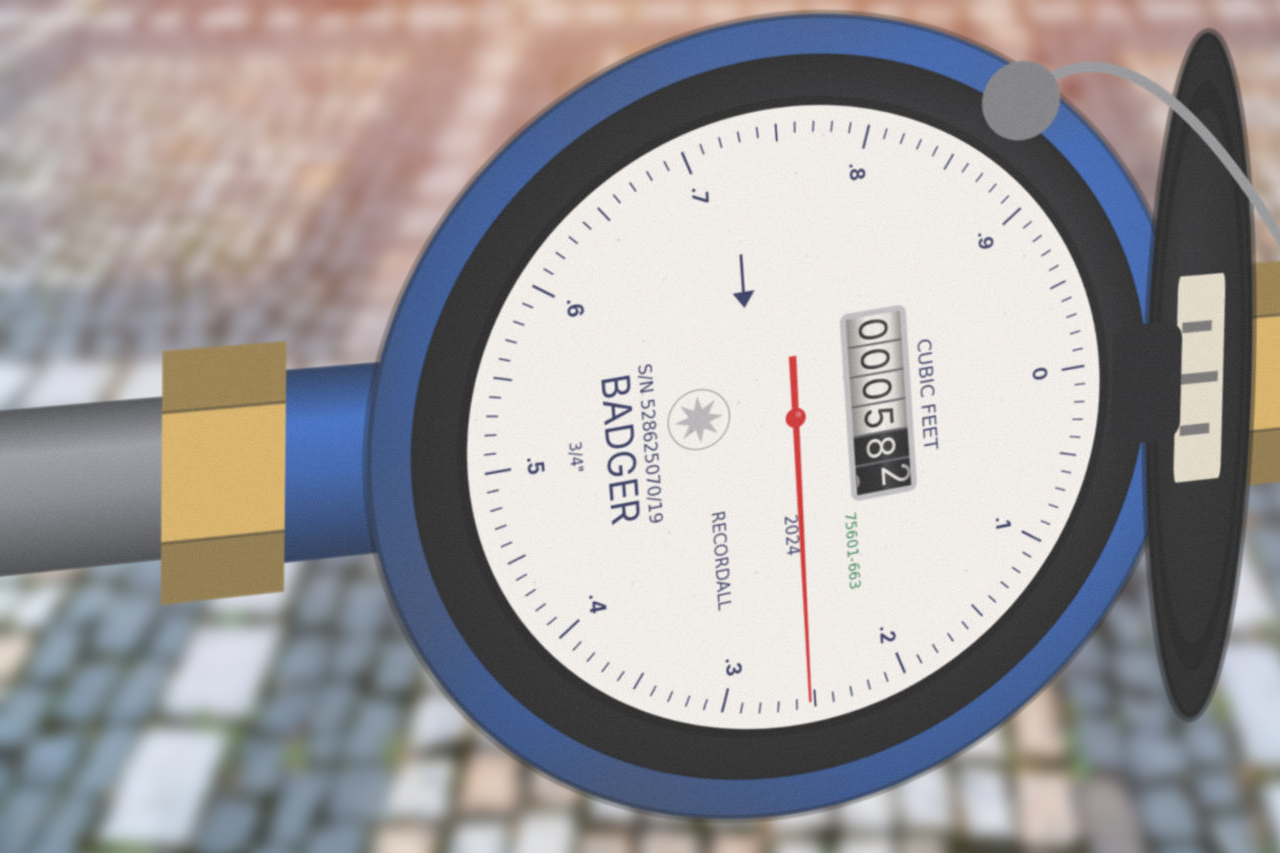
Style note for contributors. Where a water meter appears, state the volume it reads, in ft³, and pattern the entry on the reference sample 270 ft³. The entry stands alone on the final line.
582.25 ft³
